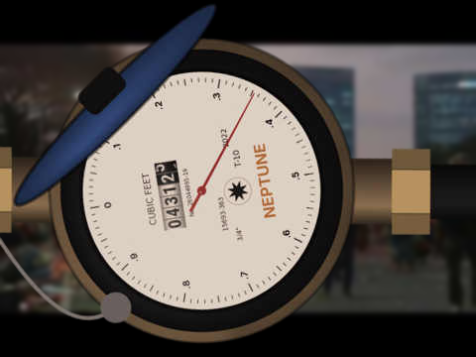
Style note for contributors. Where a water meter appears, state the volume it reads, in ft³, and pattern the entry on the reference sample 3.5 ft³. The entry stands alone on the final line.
43125.35 ft³
